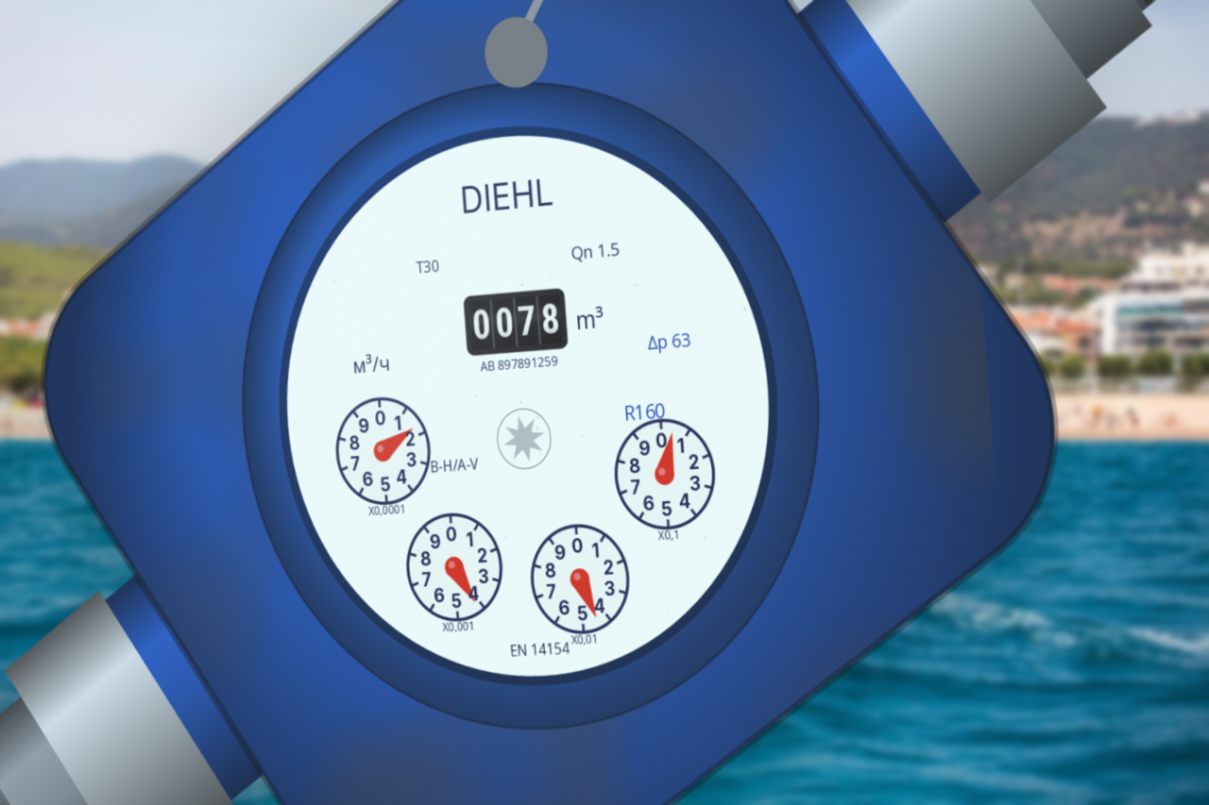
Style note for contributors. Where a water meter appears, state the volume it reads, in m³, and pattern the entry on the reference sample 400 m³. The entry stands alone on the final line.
78.0441 m³
